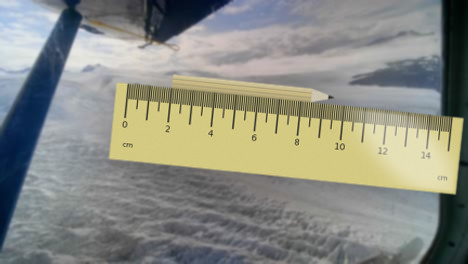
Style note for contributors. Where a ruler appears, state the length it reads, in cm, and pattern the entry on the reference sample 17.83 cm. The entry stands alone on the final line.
7.5 cm
